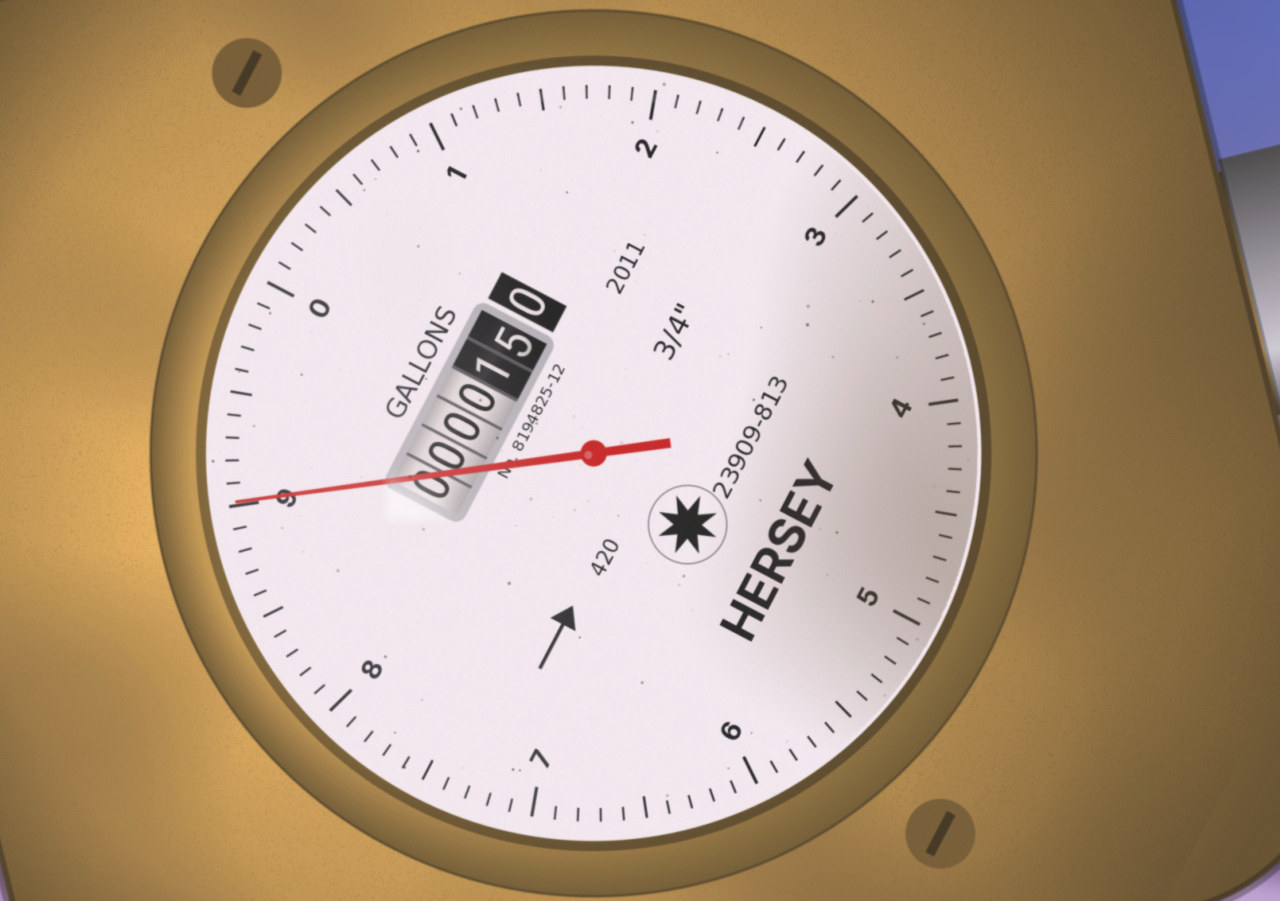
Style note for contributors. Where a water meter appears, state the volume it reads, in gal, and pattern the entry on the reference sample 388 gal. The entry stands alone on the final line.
149.0 gal
